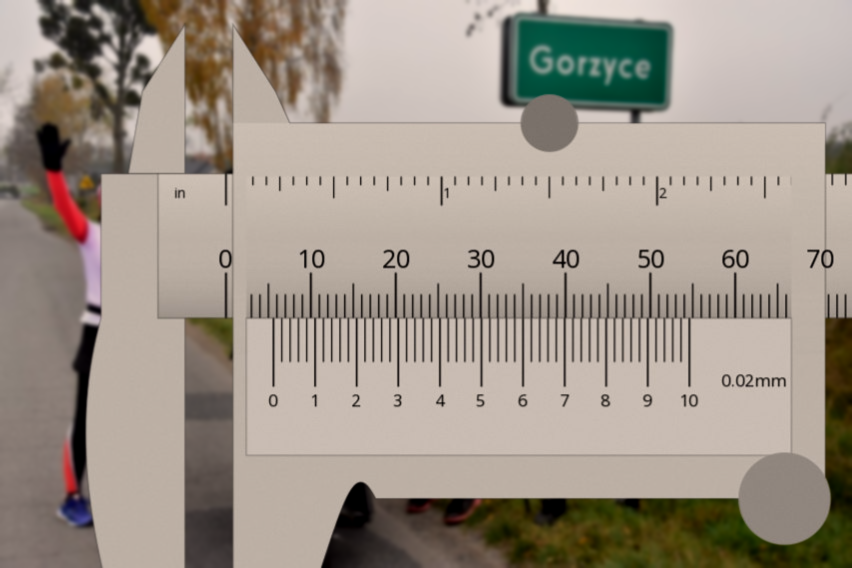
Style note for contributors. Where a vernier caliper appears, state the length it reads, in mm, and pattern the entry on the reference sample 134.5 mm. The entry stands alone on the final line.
5.6 mm
